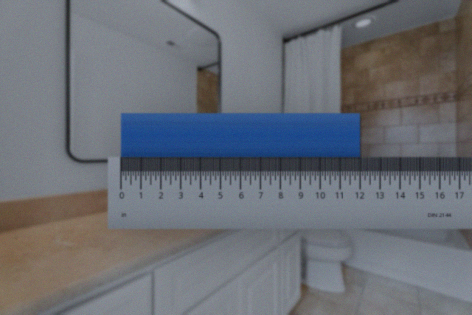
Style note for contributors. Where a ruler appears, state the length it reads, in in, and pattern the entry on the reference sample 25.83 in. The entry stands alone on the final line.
12 in
